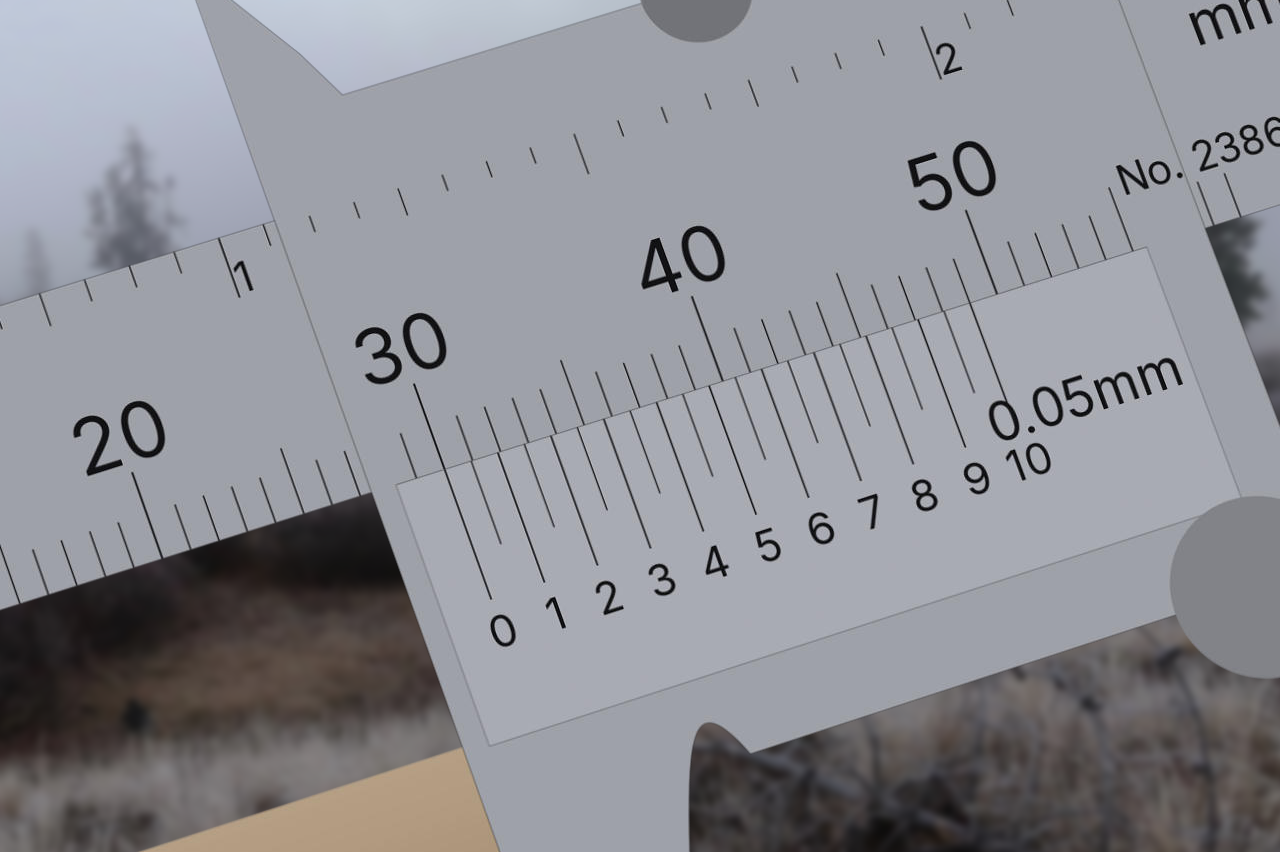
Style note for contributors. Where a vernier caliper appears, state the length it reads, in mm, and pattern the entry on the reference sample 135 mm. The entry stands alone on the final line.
30.00 mm
